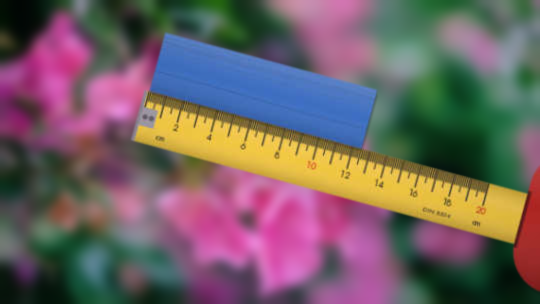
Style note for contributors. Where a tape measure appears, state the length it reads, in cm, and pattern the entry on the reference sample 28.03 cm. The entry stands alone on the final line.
12.5 cm
